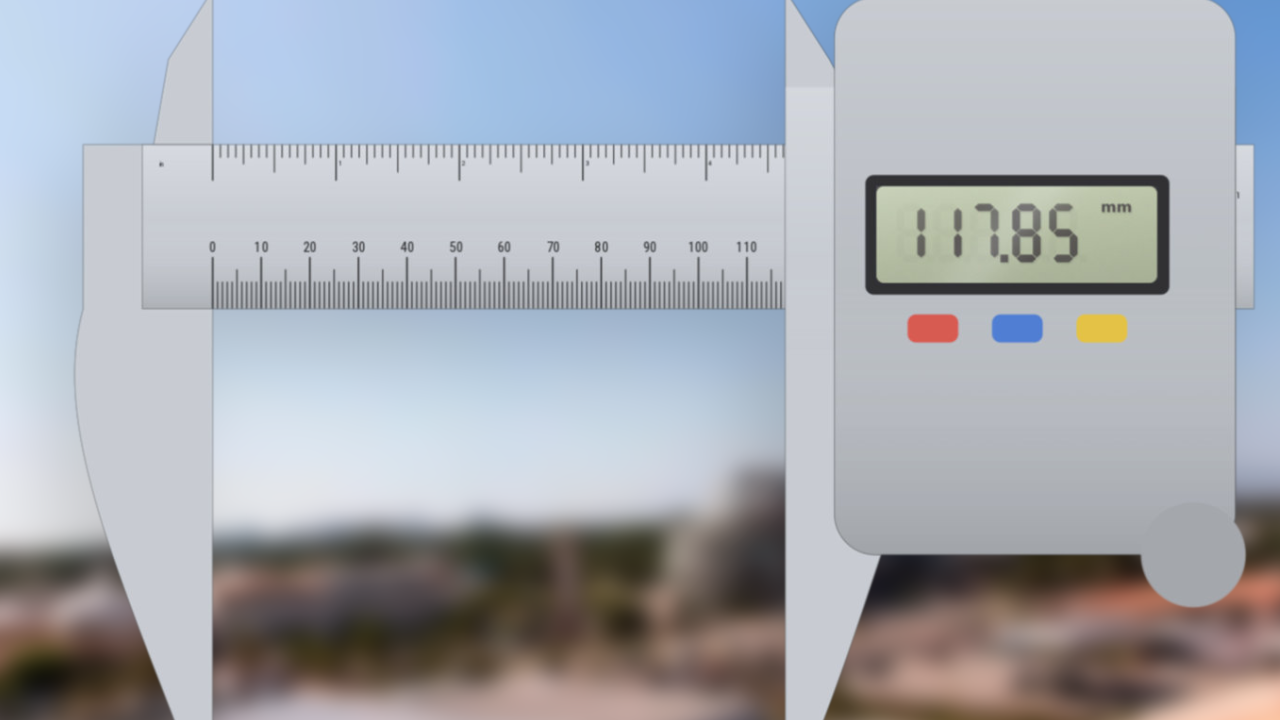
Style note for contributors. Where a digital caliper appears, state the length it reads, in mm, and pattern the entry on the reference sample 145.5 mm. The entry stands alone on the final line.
117.85 mm
